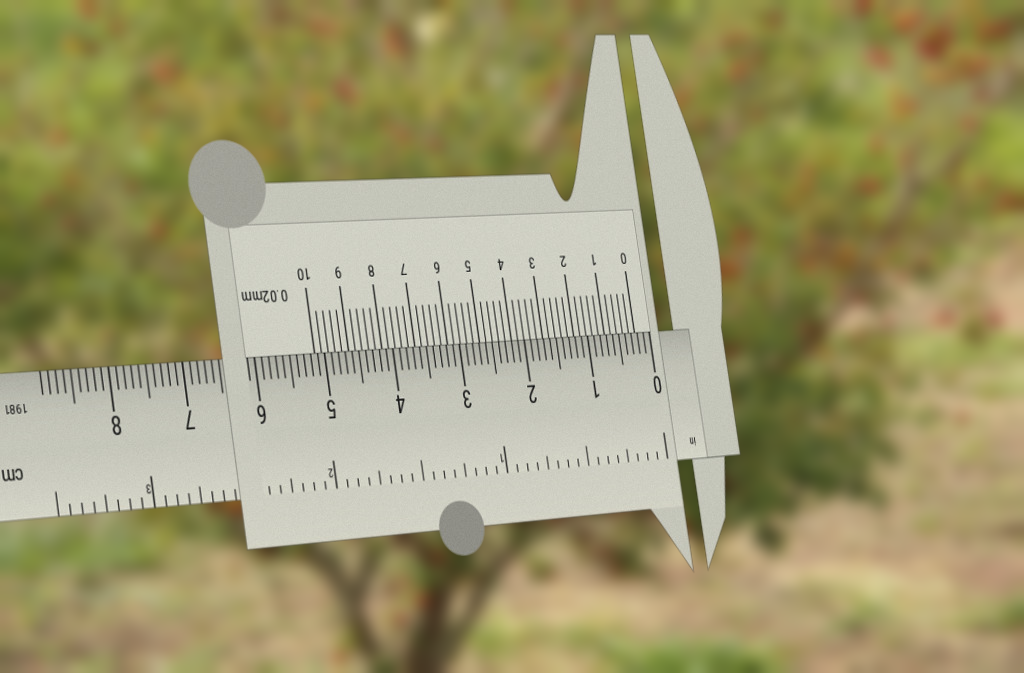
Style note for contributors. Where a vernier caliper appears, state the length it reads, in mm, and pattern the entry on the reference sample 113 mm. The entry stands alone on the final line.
2.4 mm
